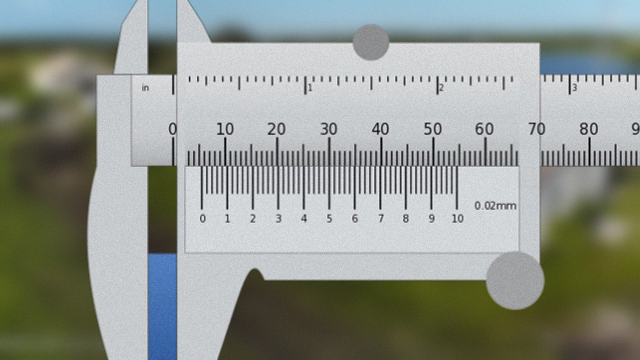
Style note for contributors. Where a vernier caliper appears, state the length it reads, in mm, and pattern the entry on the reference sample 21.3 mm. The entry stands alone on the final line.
5.5 mm
